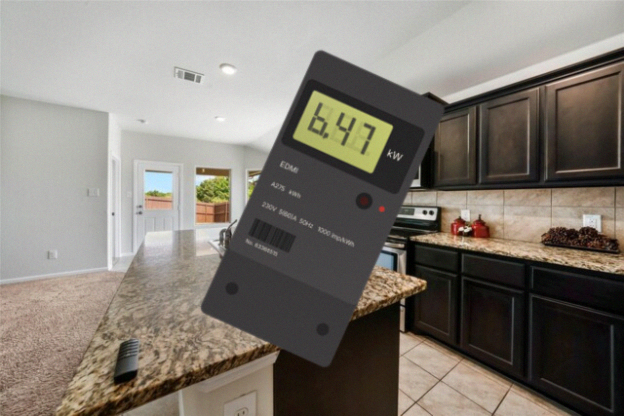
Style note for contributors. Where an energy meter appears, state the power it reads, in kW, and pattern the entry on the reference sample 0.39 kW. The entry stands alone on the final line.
6.47 kW
